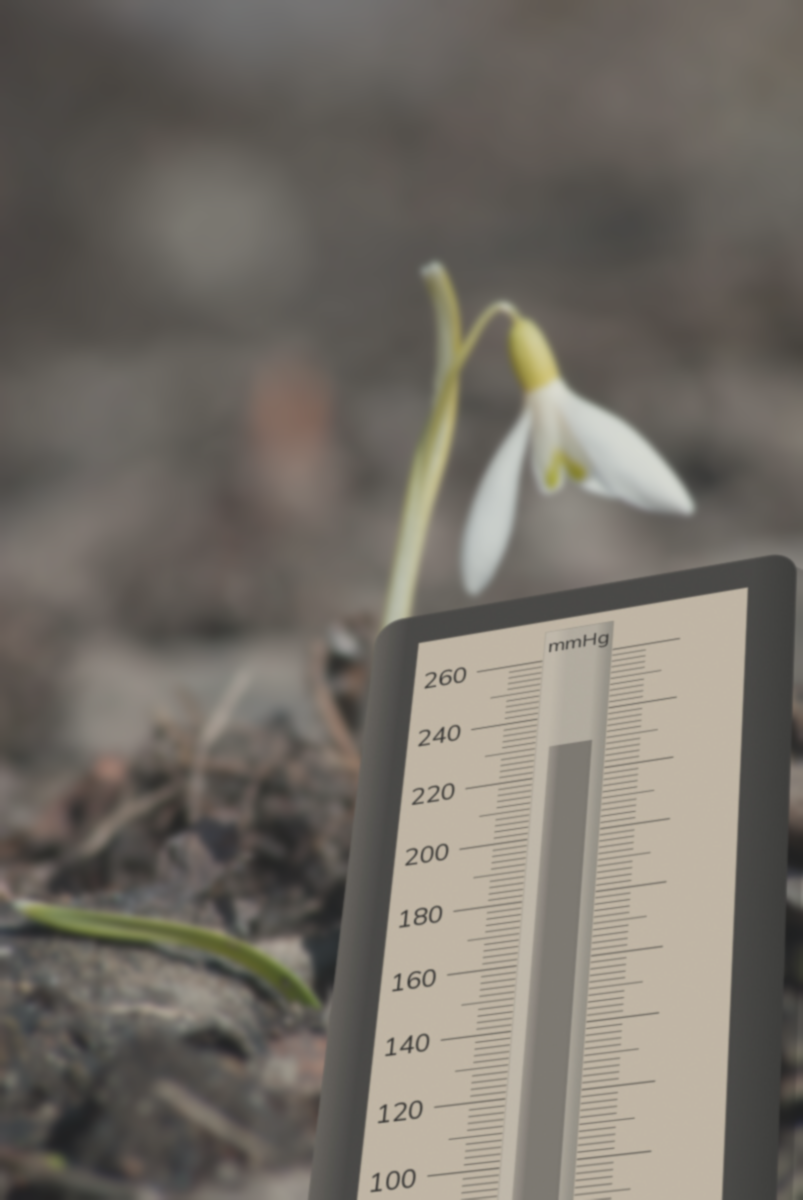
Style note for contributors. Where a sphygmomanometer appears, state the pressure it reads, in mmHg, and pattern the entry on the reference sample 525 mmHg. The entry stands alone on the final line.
230 mmHg
